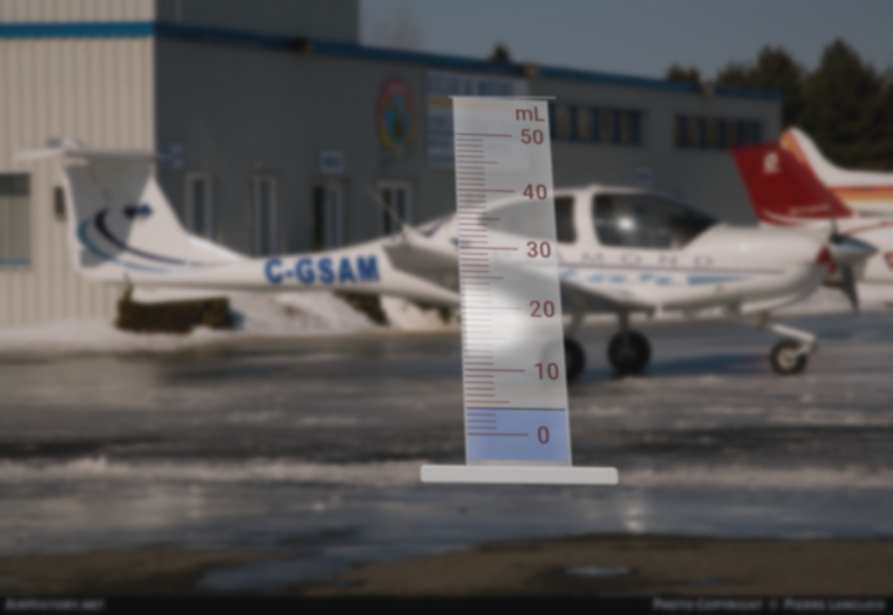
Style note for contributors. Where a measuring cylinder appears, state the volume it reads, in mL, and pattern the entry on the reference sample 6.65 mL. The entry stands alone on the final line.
4 mL
